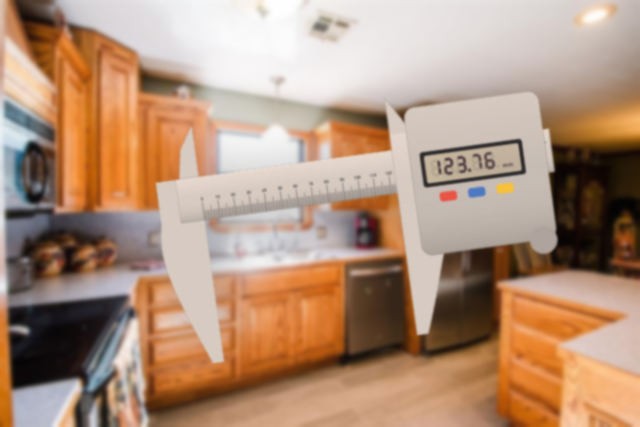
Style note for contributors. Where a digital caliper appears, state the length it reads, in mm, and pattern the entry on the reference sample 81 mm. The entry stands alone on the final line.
123.76 mm
